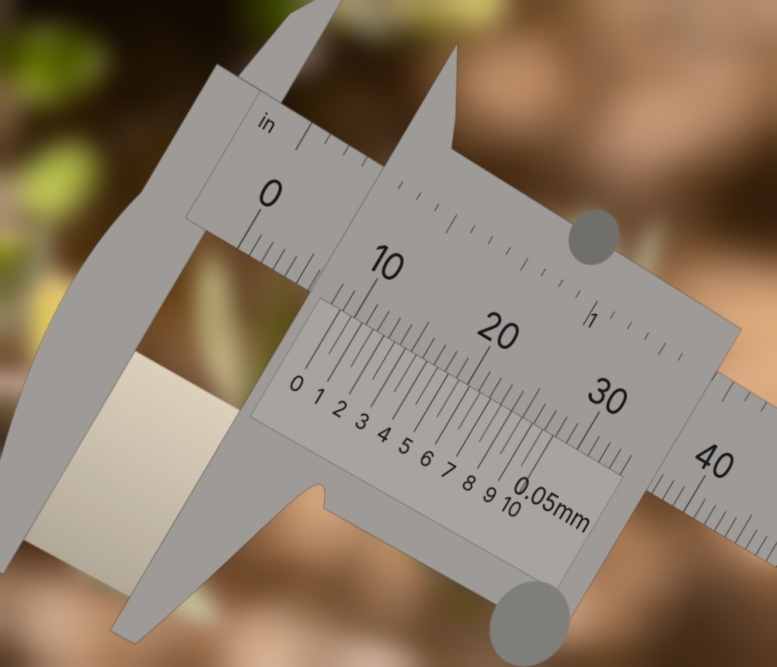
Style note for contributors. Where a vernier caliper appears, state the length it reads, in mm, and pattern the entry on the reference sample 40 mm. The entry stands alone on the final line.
8.8 mm
